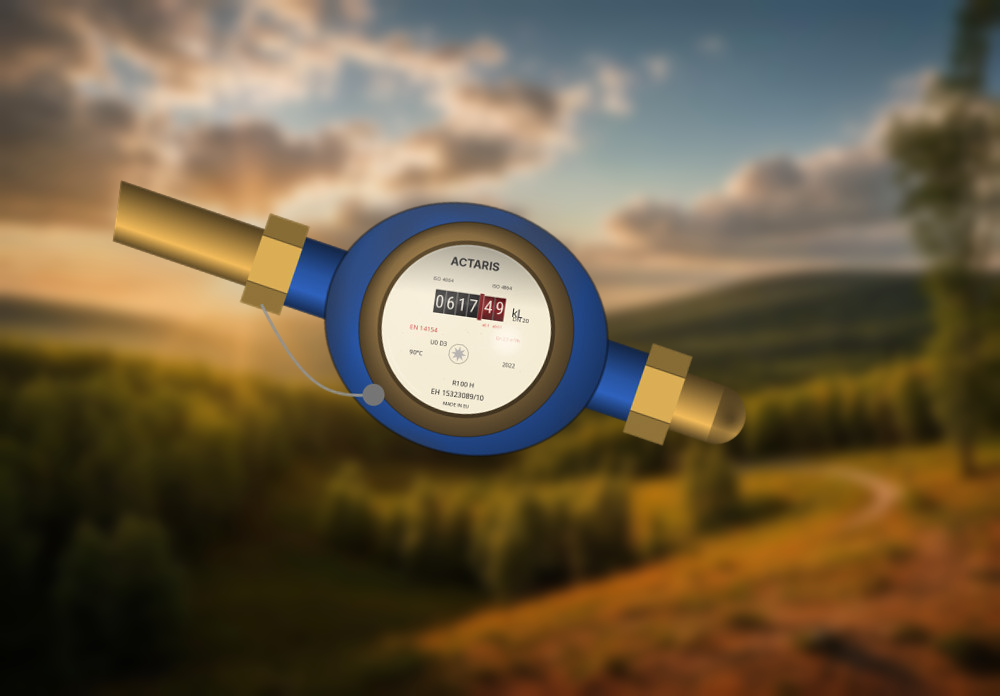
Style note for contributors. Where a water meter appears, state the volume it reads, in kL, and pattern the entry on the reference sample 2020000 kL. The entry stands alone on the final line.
617.49 kL
